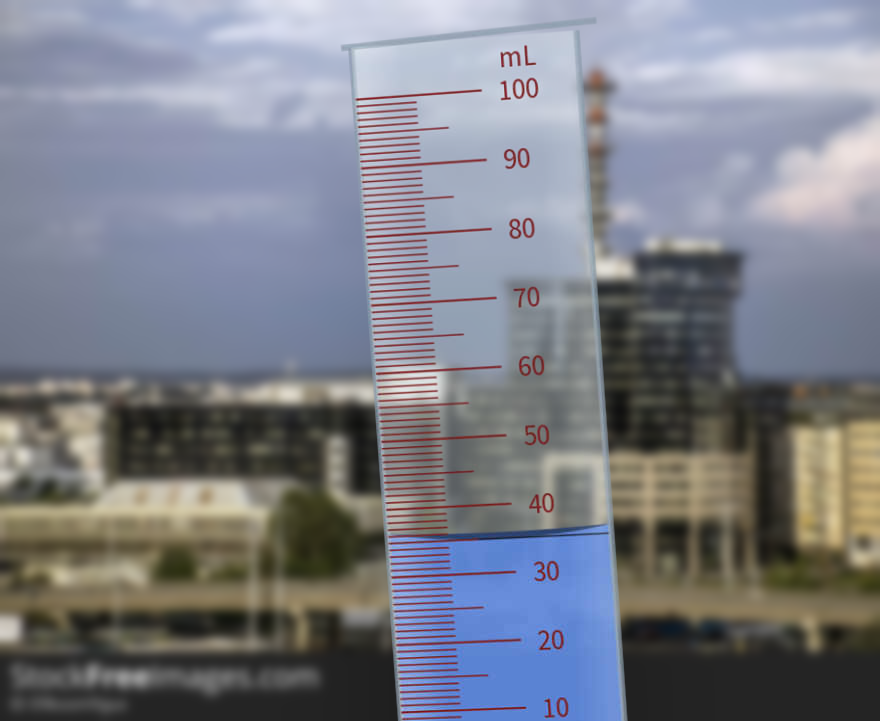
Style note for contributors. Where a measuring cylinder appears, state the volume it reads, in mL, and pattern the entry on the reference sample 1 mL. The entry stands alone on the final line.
35 mL
